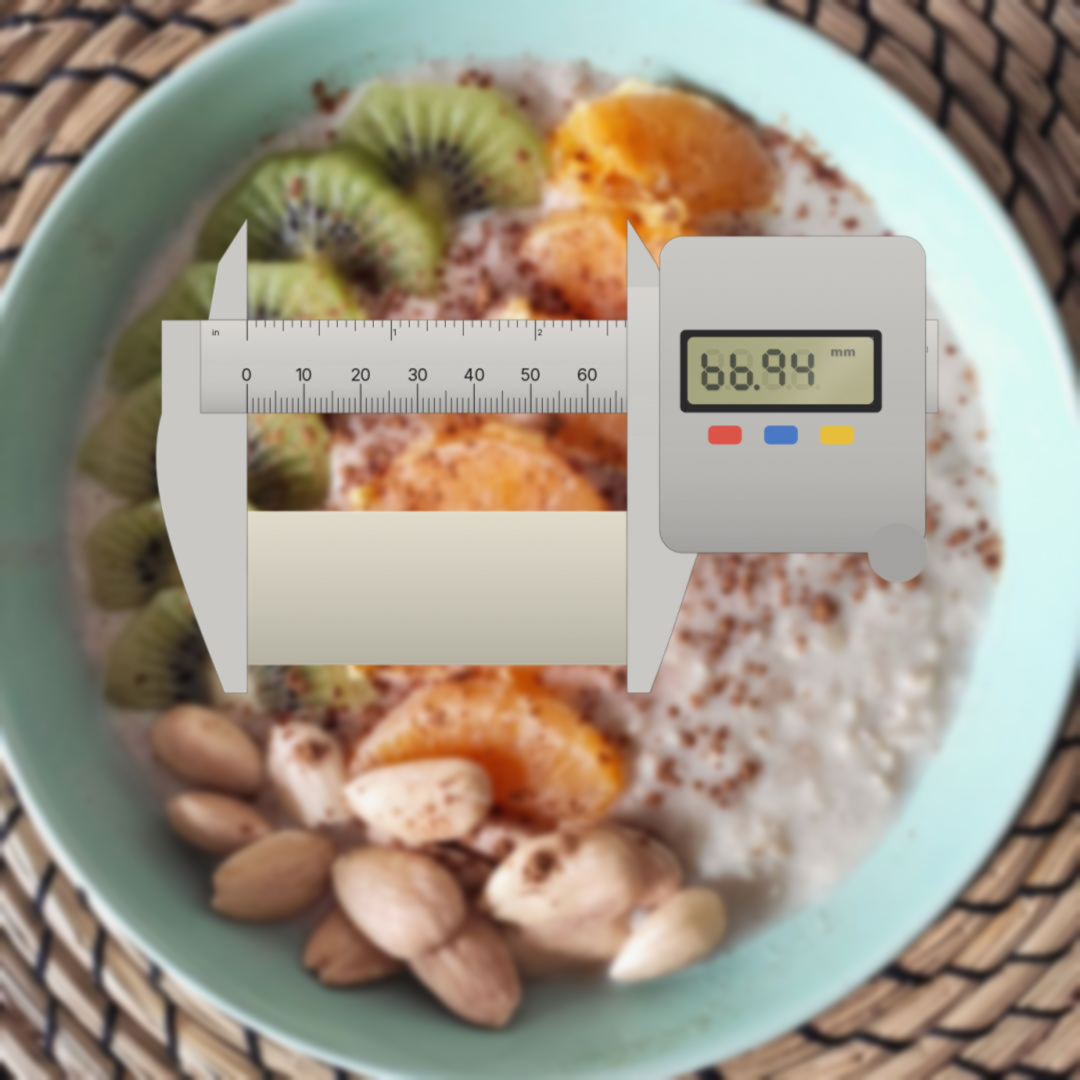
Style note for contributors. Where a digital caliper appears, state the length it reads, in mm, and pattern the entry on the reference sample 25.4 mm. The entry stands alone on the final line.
66.94 mm
